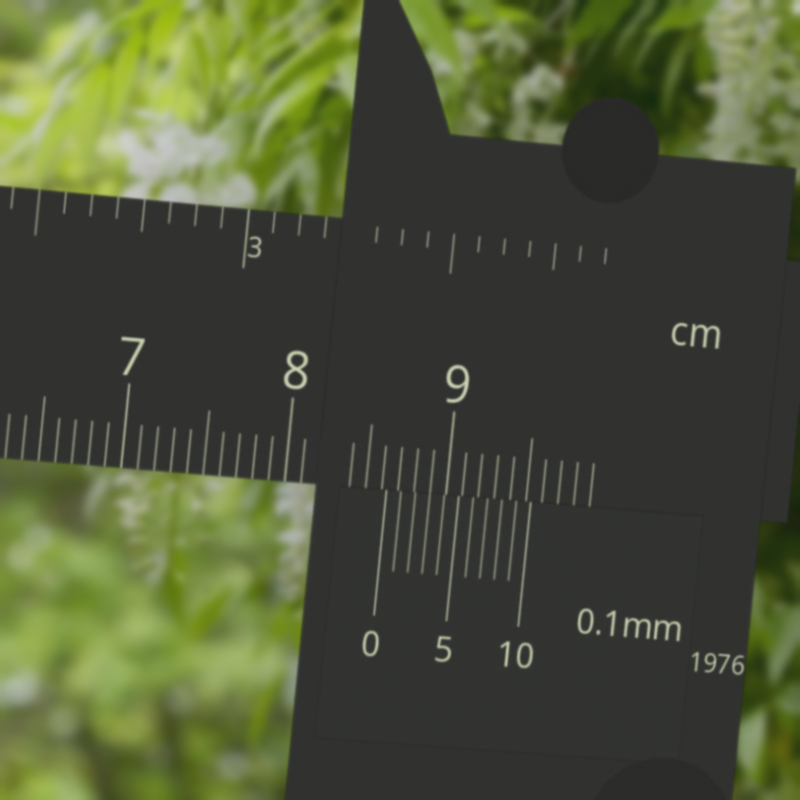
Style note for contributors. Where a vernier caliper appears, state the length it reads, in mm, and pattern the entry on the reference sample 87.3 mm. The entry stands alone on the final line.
86.3 mm
